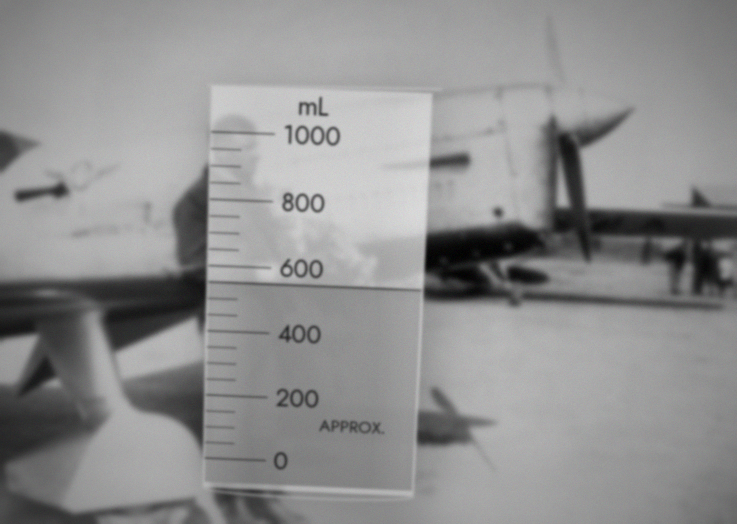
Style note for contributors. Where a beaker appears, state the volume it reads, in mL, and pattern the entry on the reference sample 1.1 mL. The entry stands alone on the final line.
550 mL
